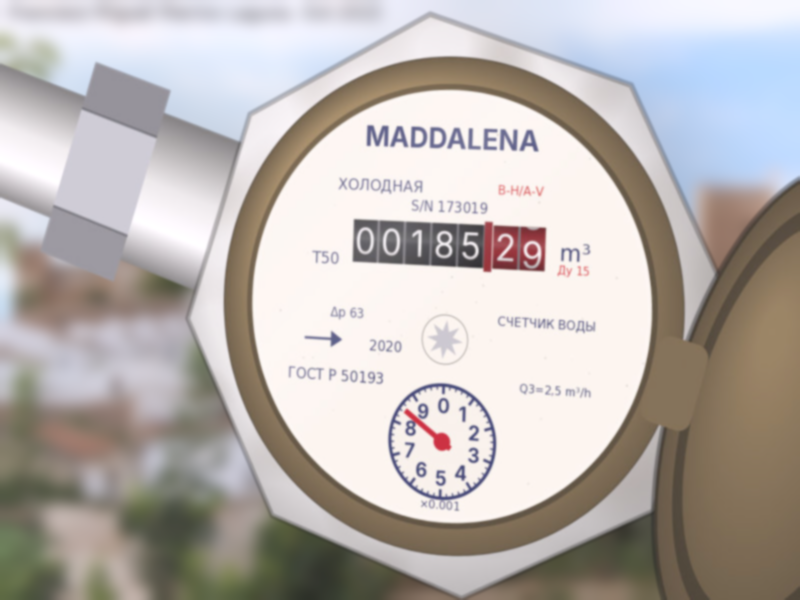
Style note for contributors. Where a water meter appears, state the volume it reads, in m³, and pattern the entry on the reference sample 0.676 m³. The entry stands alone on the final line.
185.288 m³
